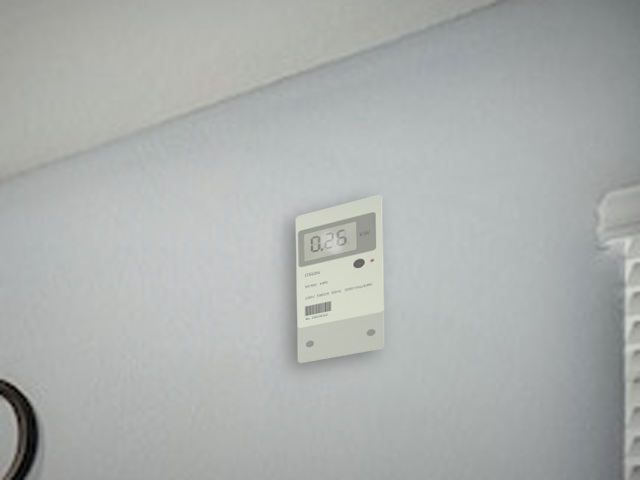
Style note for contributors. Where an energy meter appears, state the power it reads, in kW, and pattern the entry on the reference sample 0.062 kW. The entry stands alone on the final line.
0.26 kW
